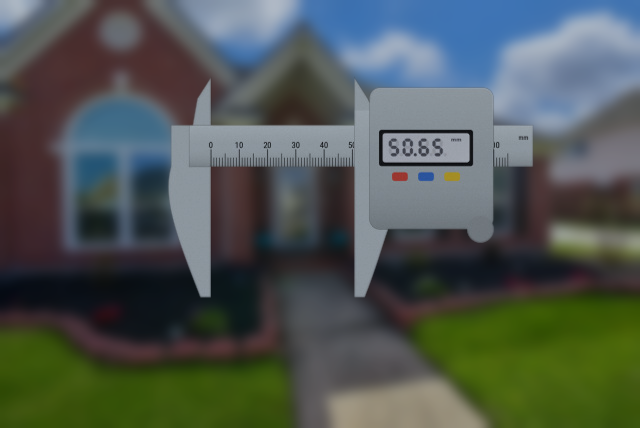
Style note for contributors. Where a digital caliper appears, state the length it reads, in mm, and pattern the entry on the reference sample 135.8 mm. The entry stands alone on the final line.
50.65 mm
